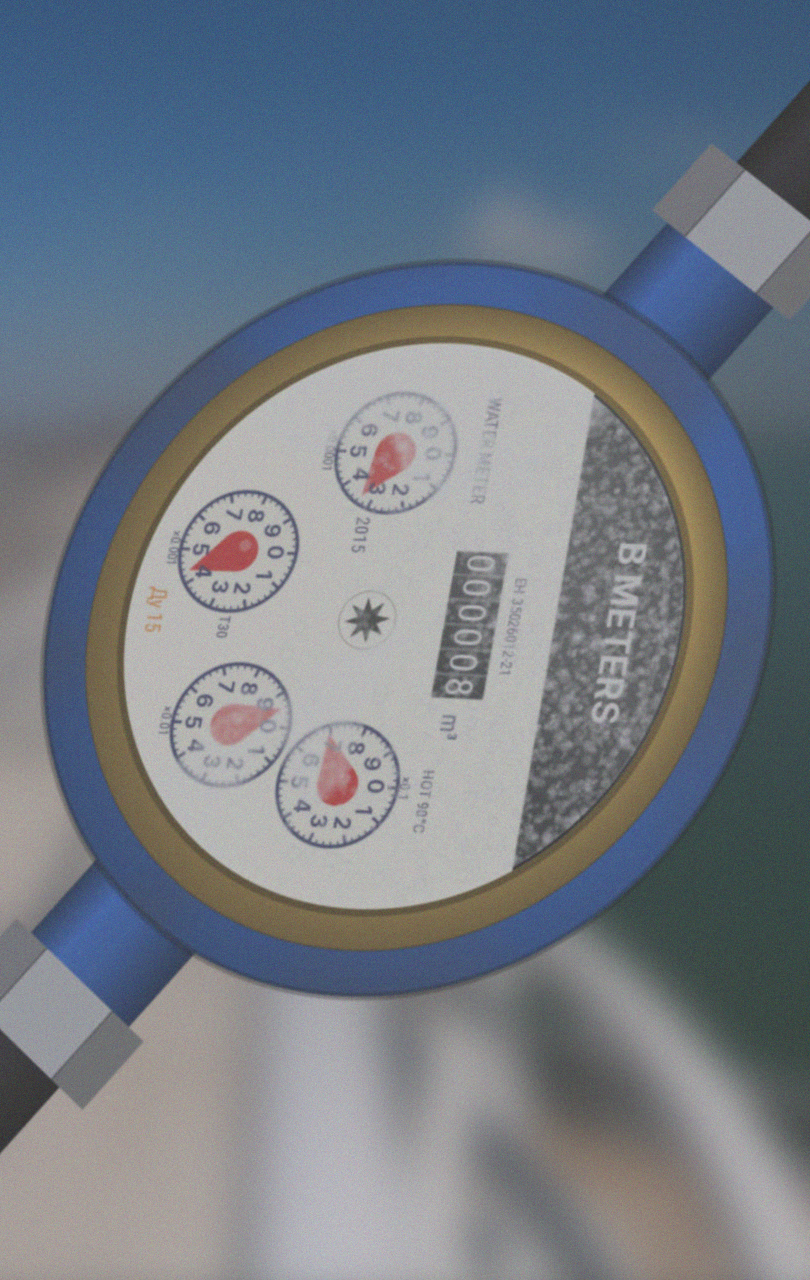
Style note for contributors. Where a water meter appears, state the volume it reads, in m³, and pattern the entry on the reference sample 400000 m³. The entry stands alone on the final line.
8.6943 m³
